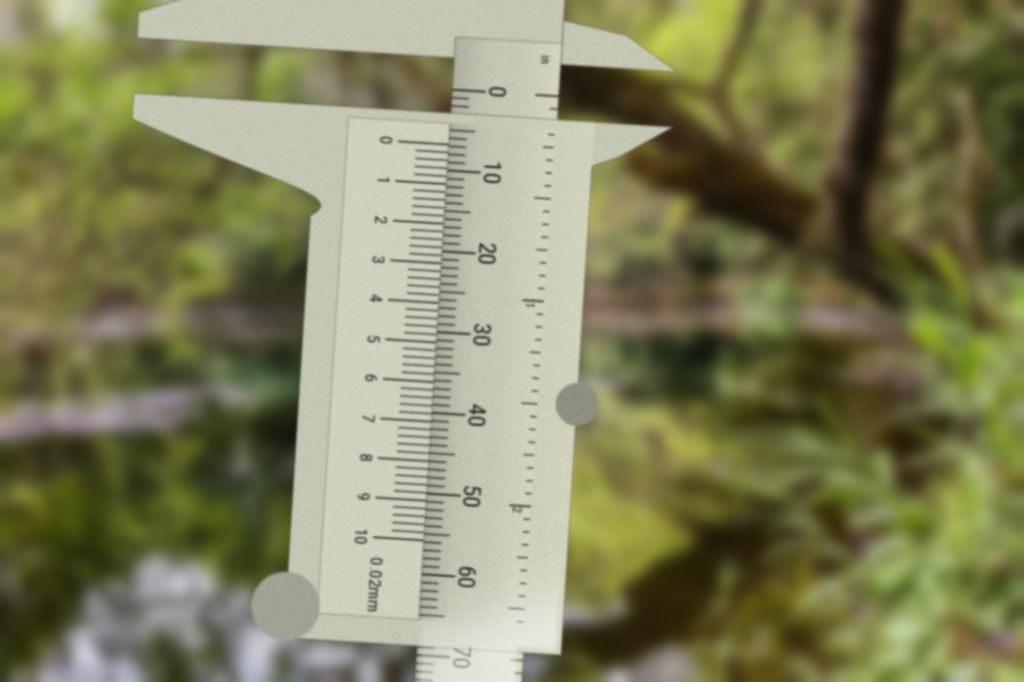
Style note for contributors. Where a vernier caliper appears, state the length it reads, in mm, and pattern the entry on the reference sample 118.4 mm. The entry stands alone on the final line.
6.8 mm
